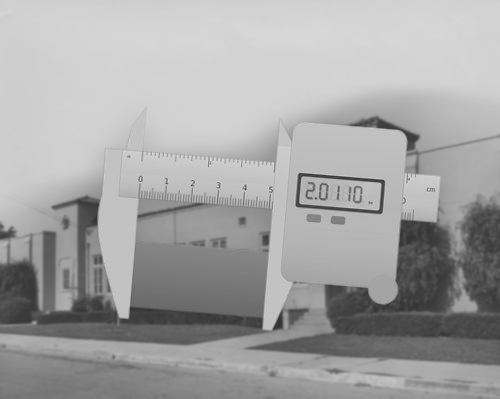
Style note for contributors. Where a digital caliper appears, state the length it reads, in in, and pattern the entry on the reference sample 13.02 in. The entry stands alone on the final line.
2.0110 in
